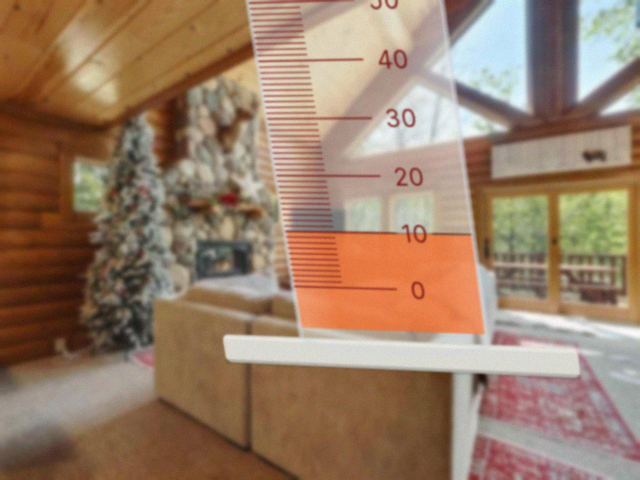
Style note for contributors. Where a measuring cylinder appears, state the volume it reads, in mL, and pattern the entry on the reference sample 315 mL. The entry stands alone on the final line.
10 mL
